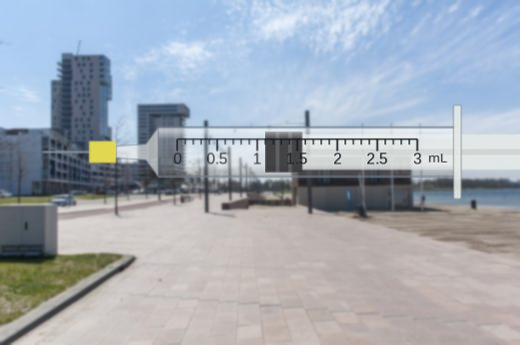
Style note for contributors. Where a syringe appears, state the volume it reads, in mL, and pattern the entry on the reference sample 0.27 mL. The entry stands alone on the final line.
1.1 mL
